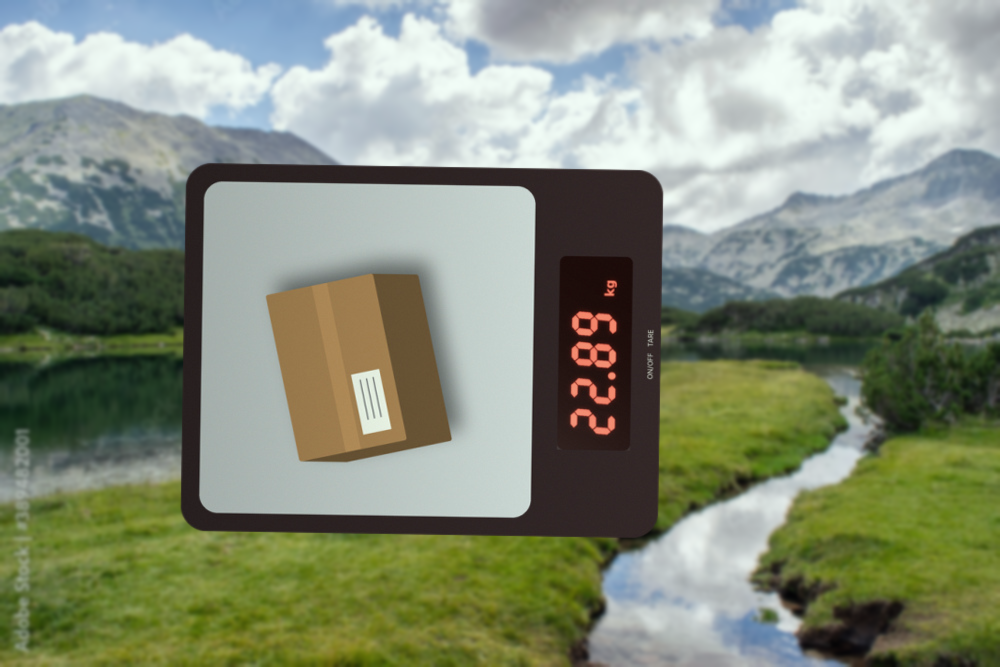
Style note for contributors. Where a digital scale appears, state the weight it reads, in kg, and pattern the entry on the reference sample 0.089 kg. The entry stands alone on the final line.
22.89 kg
